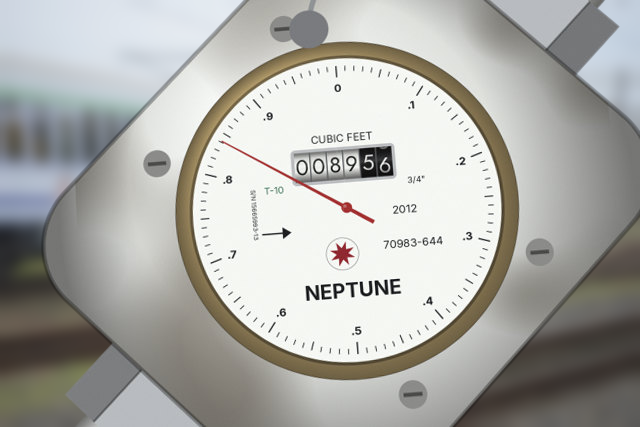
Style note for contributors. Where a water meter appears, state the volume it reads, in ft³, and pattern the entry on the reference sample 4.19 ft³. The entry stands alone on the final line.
8955.84 ft³
